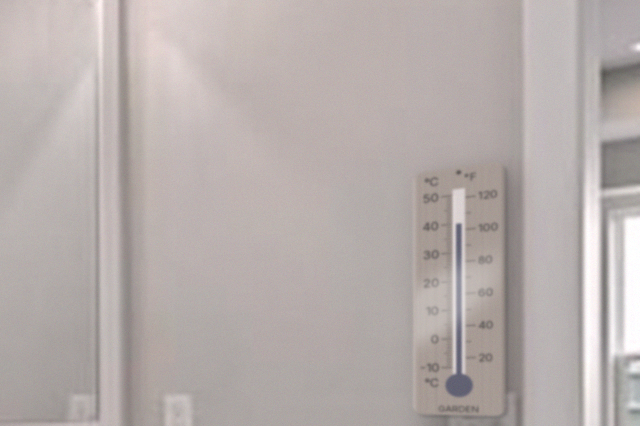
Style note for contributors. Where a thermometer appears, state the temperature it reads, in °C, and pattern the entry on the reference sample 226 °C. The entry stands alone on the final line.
40 °C
